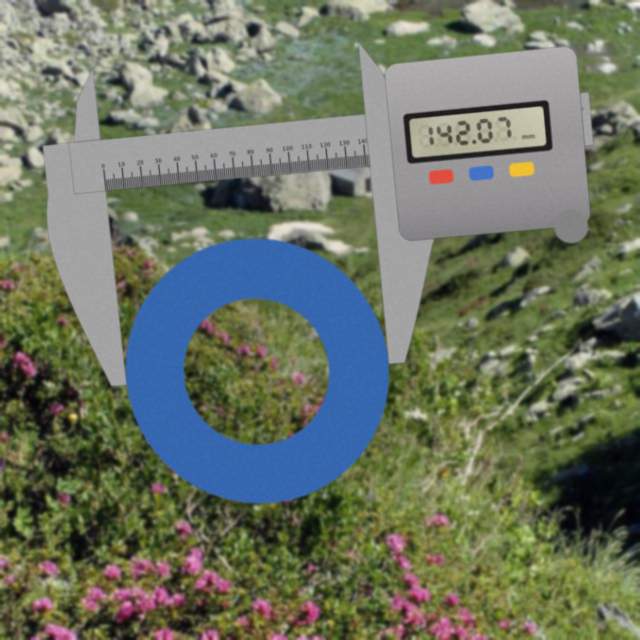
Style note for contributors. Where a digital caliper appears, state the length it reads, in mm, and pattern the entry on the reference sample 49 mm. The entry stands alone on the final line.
142.07 mm
